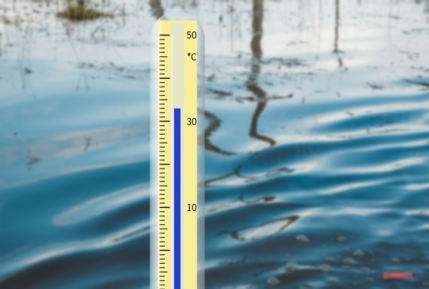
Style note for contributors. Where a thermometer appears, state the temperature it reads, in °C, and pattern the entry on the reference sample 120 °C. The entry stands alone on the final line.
33 °C
